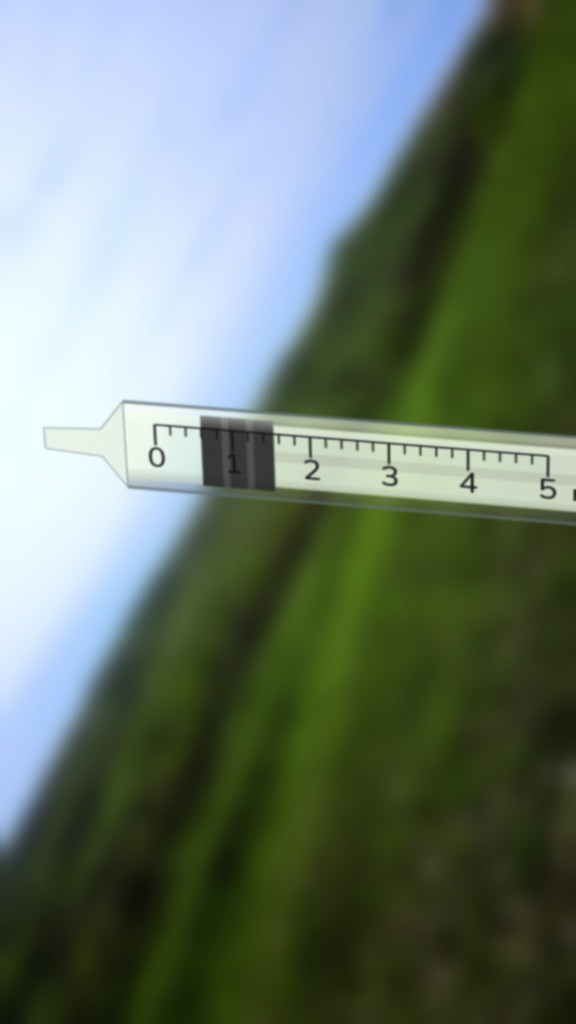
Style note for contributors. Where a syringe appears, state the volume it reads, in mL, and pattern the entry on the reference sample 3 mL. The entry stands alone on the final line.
0.6 mL
